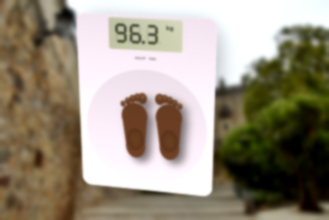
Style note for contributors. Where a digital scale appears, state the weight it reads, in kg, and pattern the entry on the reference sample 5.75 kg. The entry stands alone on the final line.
96.3 kg
